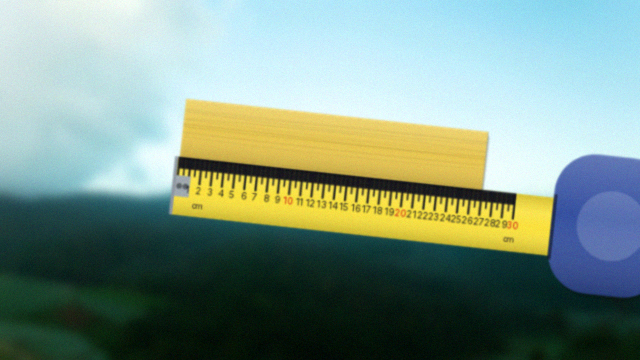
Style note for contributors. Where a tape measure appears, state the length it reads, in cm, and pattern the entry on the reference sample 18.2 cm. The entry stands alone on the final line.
27 cm
